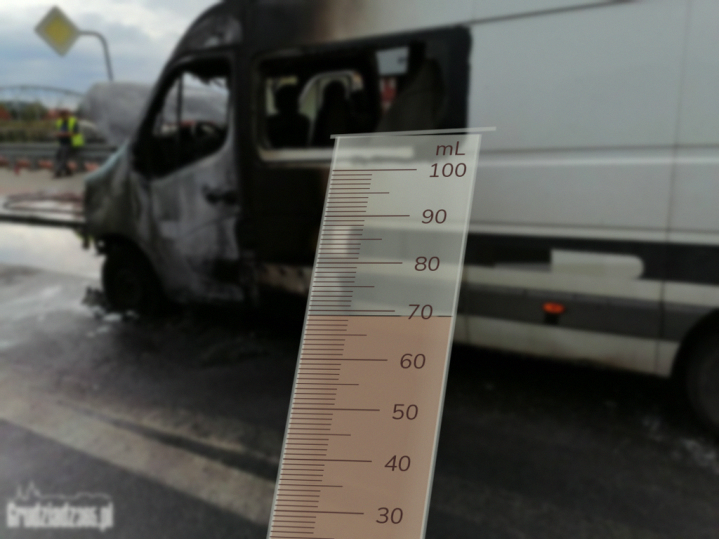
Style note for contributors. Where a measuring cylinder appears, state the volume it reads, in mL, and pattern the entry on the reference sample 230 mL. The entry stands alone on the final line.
69 mL
